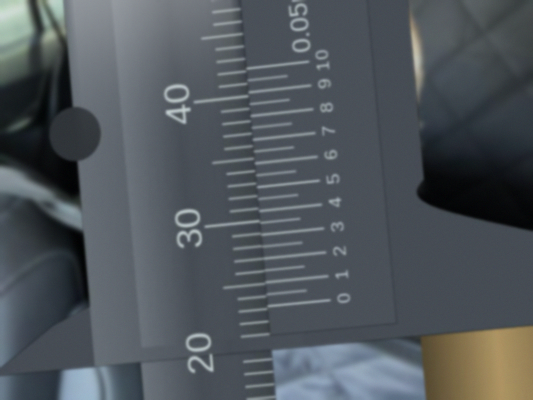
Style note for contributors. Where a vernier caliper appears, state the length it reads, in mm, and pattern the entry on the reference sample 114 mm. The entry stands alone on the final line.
23.2 mm
